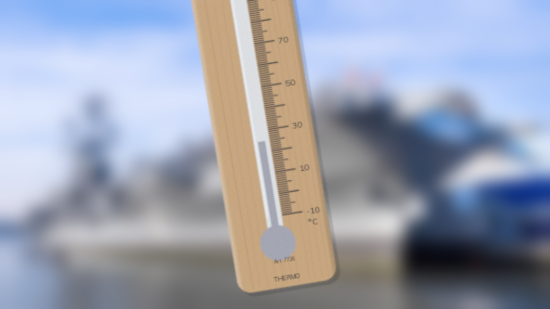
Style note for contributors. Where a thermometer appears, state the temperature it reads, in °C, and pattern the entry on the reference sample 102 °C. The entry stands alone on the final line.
25 °C
